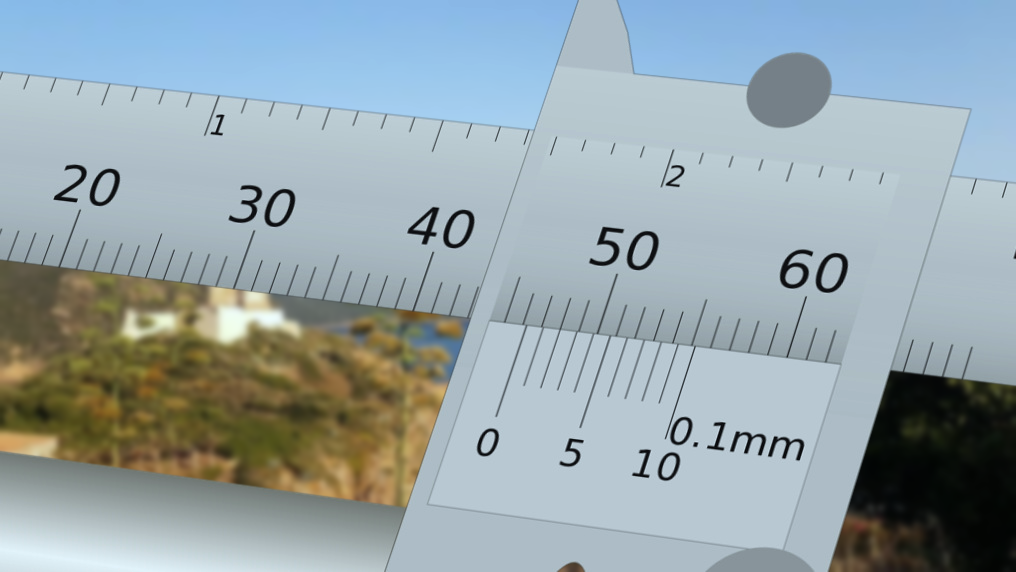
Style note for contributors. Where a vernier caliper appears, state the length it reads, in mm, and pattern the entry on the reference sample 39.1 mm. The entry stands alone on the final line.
46.2 mm
